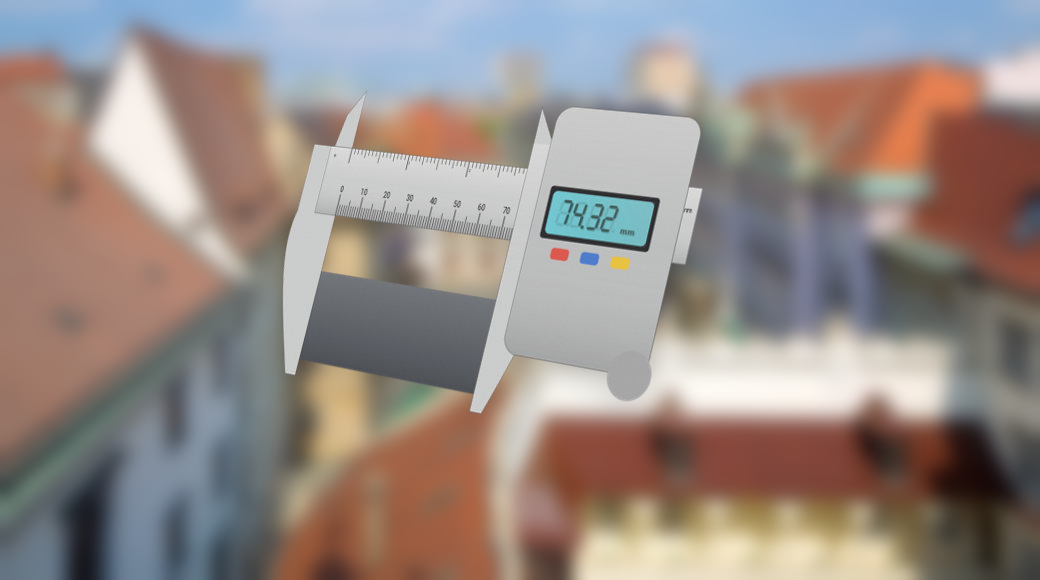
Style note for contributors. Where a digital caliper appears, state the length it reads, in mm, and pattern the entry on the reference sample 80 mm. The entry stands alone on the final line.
74.32 mm
